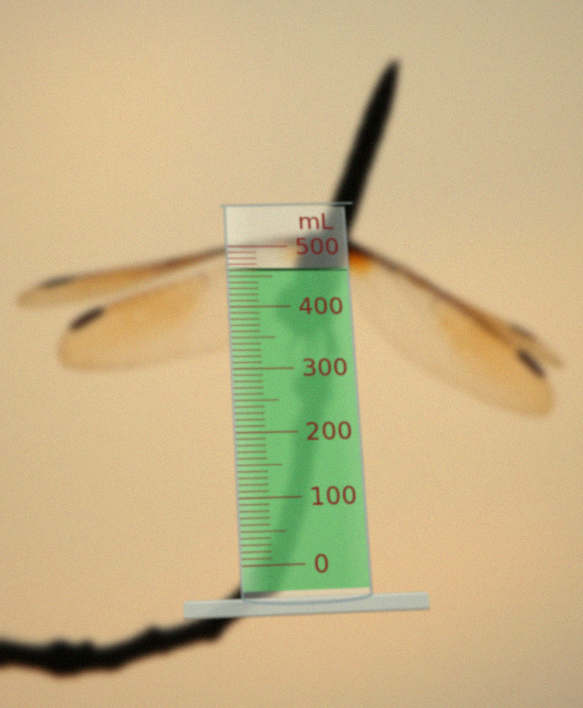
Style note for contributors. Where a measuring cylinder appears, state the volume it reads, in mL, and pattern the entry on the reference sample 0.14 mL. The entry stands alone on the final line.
460 mL
